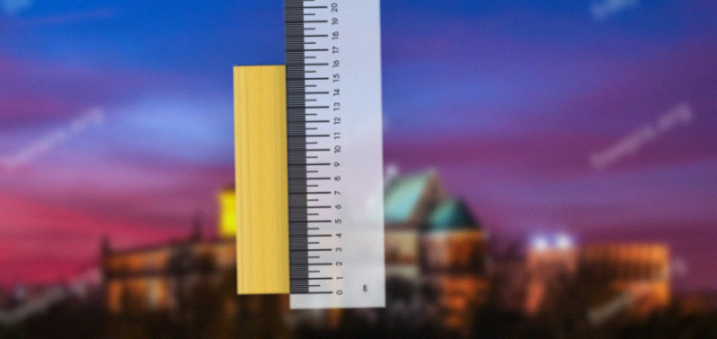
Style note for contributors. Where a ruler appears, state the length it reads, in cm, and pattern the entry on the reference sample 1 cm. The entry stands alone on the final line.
16 cm
